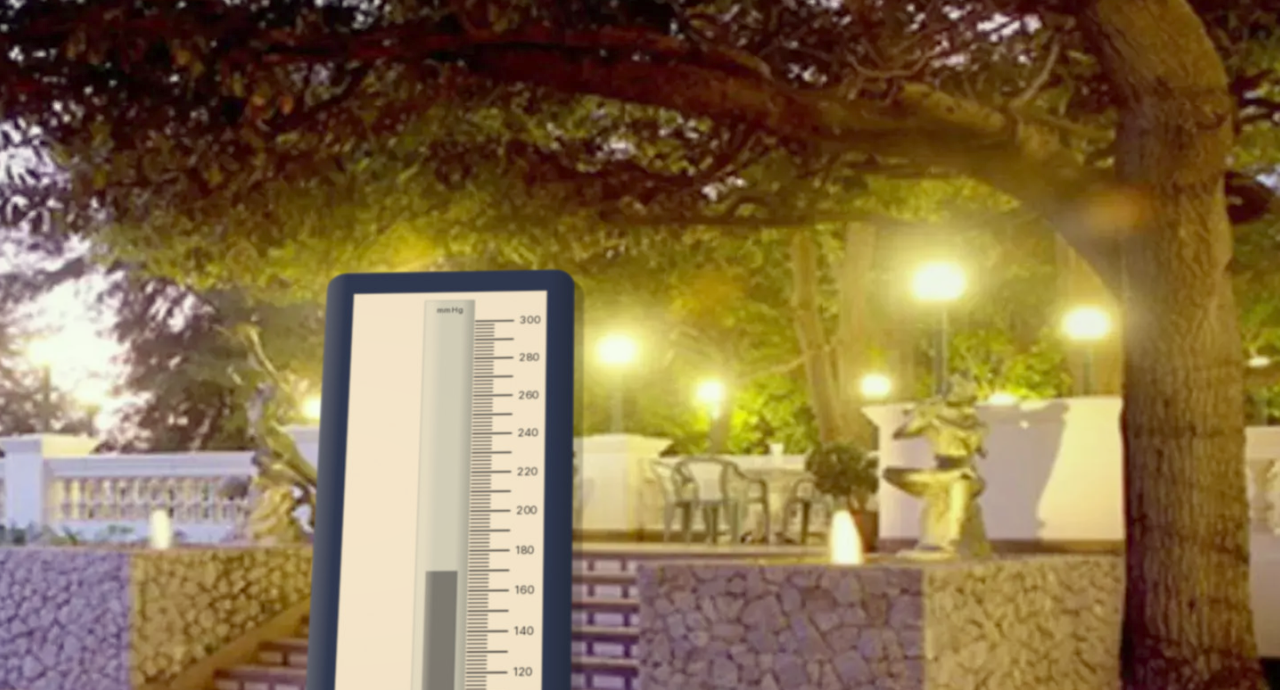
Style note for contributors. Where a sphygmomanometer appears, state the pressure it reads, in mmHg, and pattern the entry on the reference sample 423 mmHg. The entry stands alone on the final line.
170 mmHg
